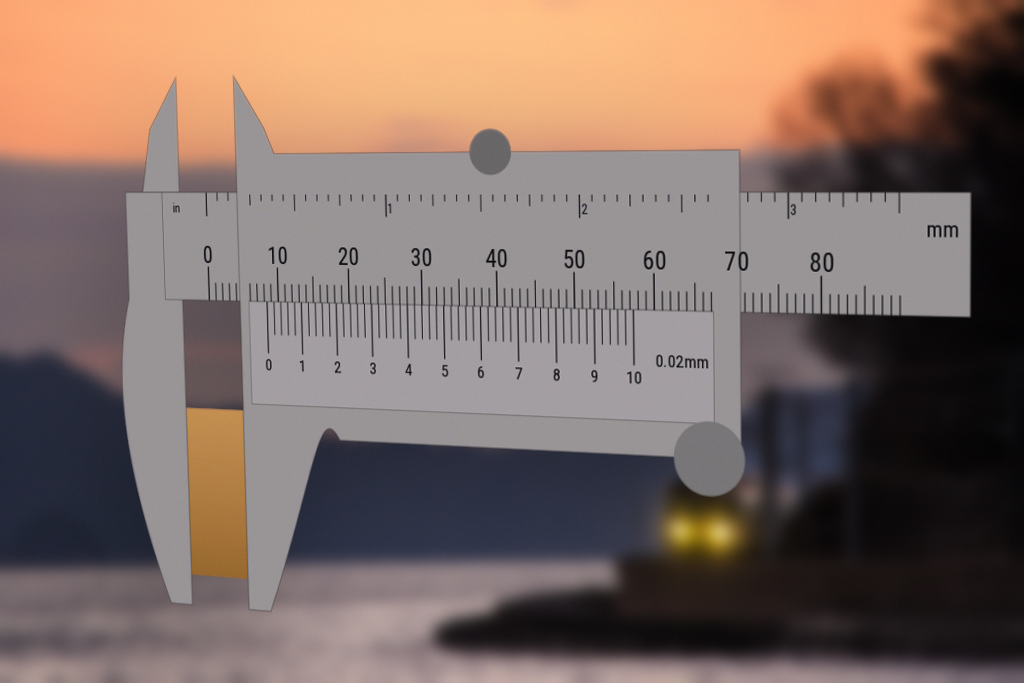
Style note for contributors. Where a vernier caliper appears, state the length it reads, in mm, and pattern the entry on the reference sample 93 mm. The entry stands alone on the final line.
8.4 mm
